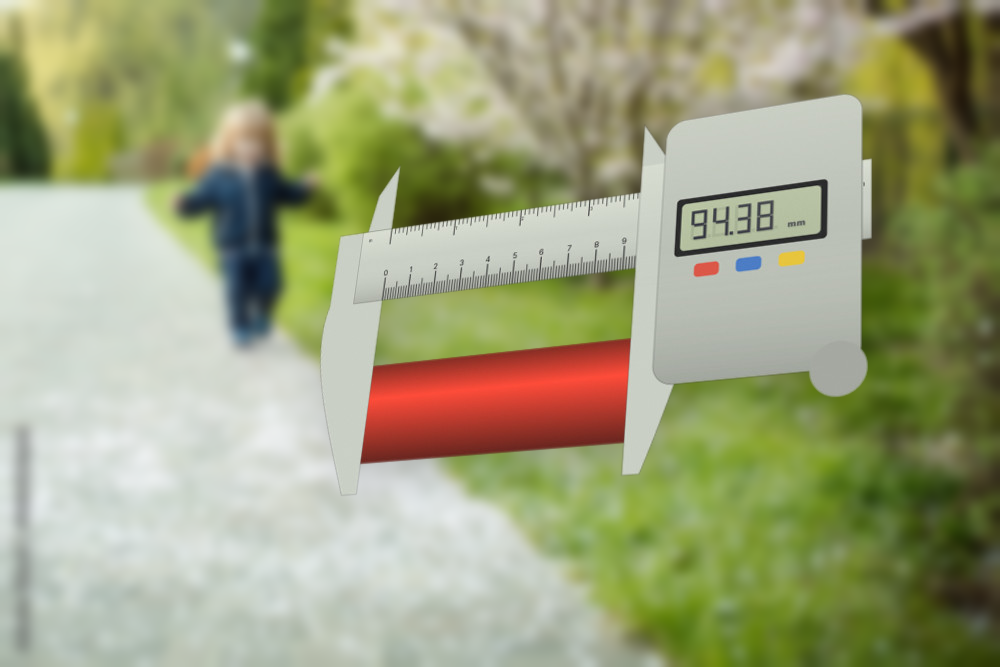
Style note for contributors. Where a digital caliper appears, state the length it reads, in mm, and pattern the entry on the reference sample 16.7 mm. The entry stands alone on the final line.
94.38 mm
